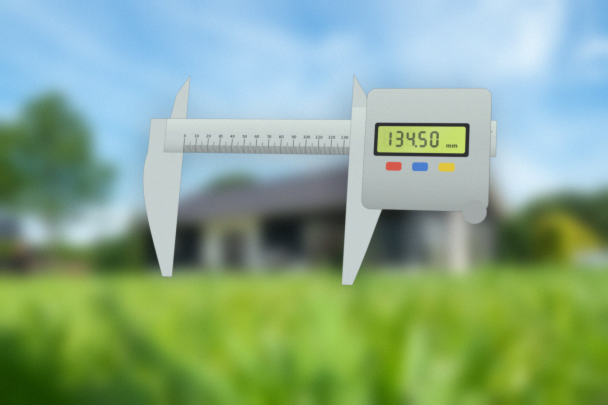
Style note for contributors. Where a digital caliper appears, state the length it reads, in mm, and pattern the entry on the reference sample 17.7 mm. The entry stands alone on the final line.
134.50 mm
